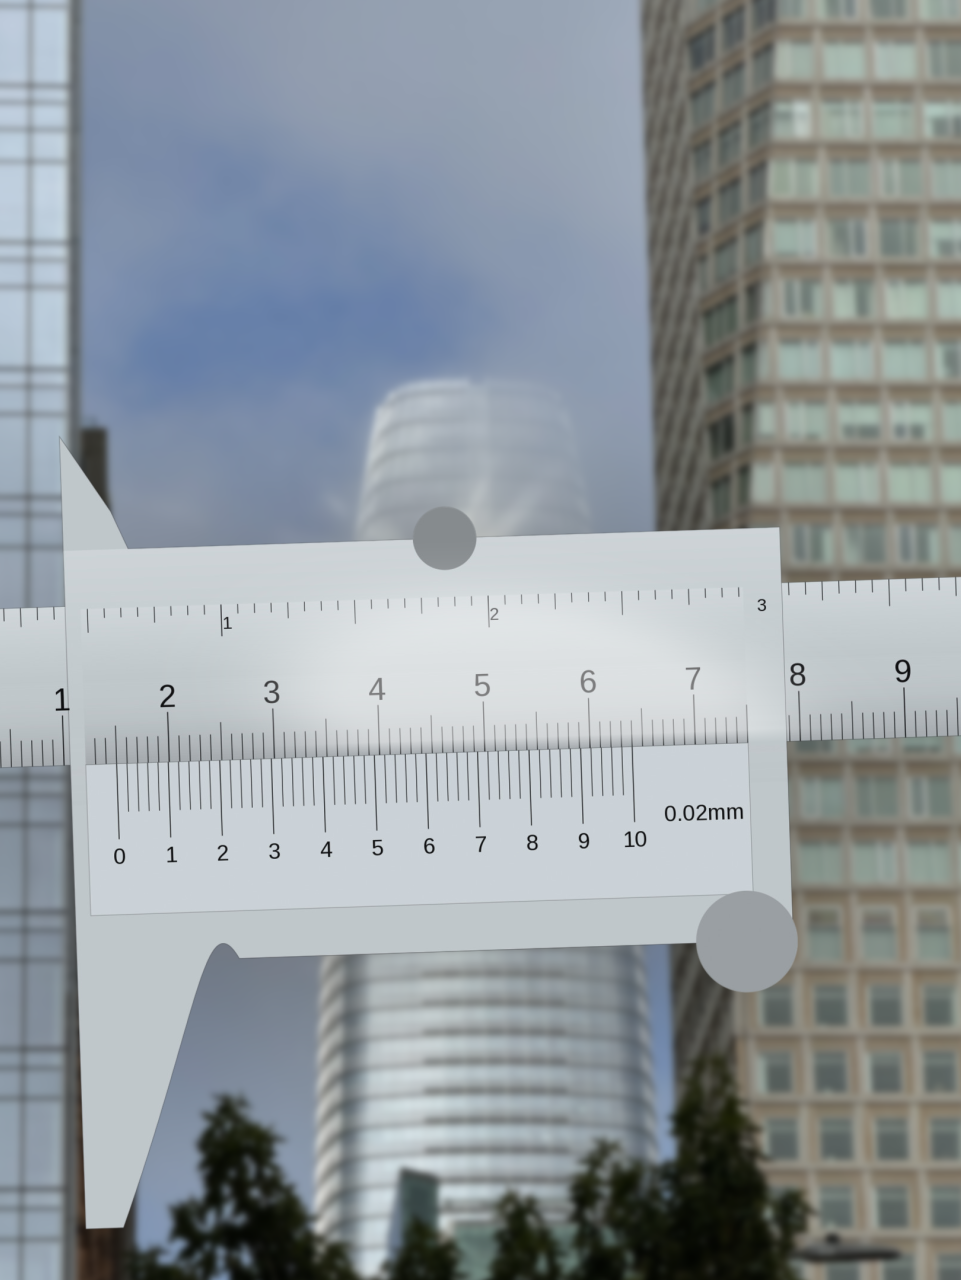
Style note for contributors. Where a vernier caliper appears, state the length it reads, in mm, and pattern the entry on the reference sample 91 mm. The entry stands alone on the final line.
15.0 mm
